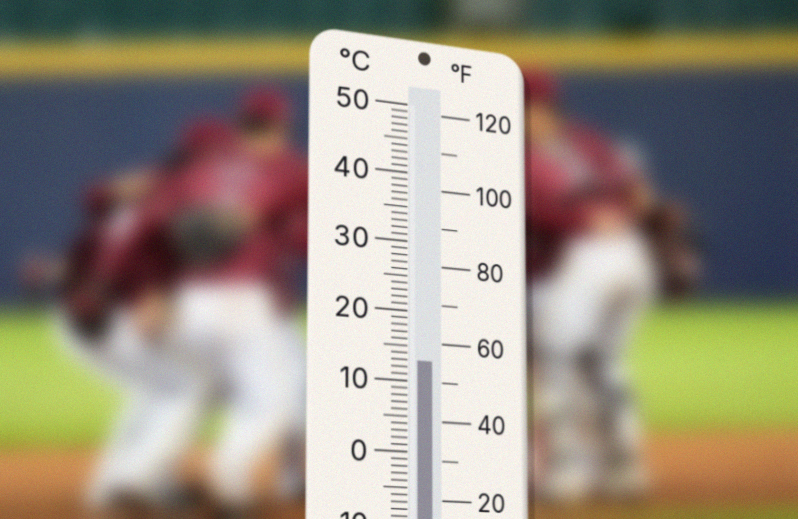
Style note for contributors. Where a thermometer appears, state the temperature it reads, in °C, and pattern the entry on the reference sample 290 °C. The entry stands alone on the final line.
13 °C
